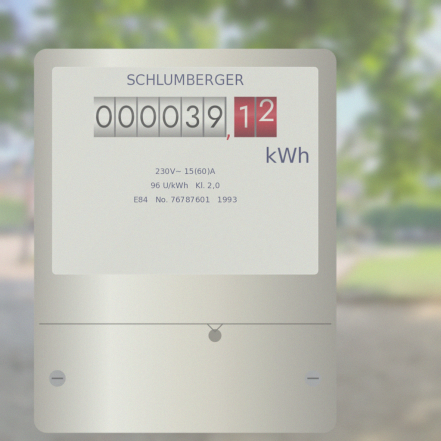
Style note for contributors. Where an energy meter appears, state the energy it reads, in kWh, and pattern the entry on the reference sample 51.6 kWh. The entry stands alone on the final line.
39.12 kWh
